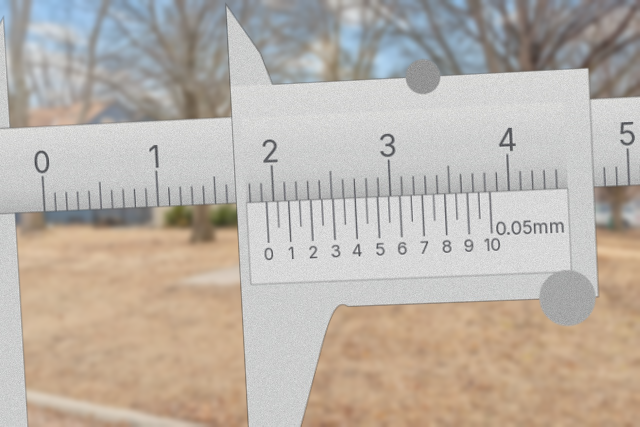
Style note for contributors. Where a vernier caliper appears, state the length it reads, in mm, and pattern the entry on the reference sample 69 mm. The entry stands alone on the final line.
19.4 mm
